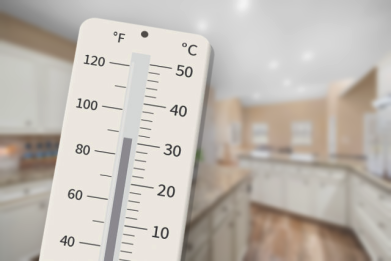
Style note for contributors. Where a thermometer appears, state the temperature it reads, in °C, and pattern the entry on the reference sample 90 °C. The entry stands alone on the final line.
31 °C
